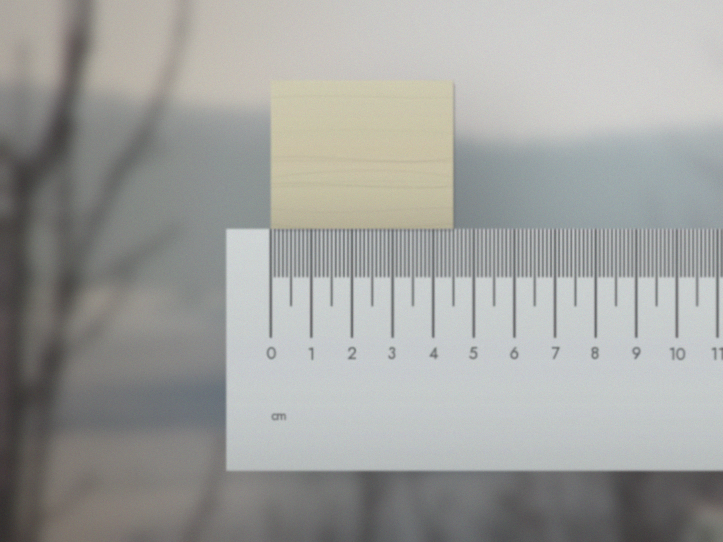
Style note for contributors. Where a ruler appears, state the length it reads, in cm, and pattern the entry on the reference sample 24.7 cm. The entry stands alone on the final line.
4.5 cm
